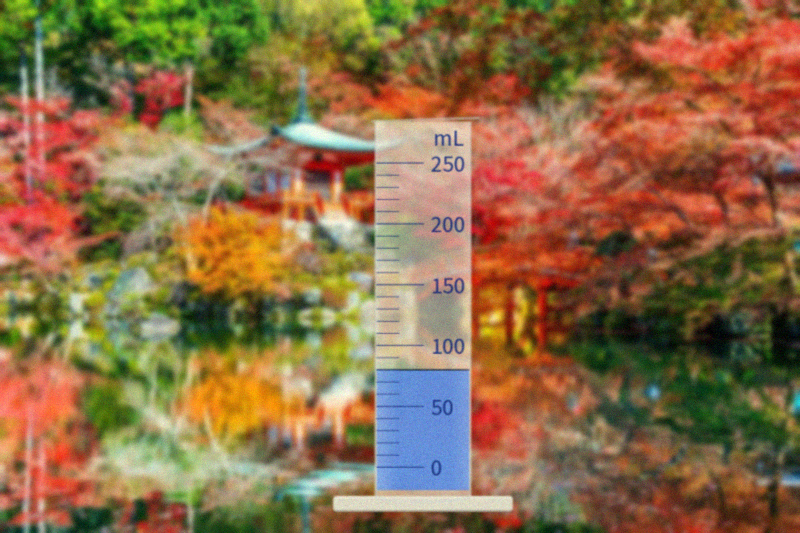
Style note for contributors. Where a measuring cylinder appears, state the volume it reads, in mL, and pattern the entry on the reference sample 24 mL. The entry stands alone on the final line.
80 mL
